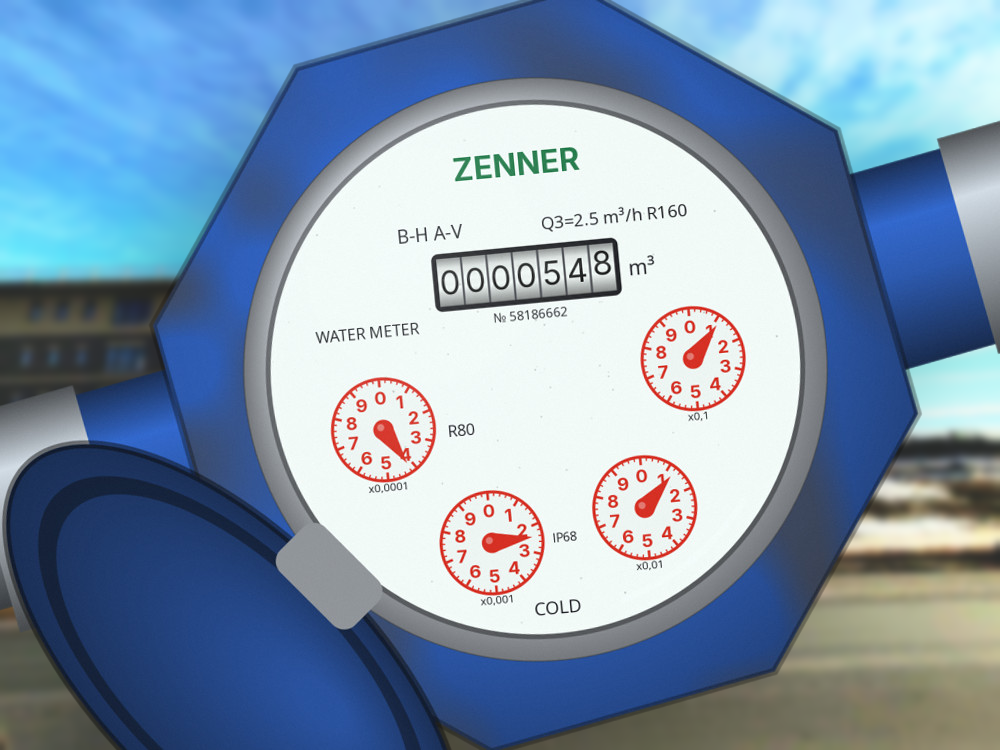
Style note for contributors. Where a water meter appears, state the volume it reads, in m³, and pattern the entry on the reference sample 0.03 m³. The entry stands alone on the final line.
548.1124 m³
